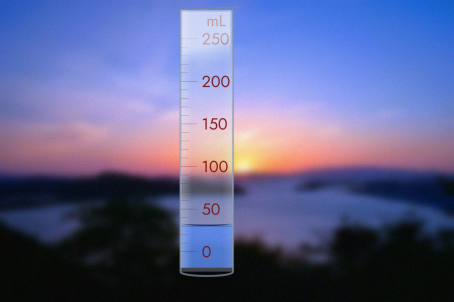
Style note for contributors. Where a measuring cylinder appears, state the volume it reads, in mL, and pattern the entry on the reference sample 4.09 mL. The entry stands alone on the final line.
30 mL
